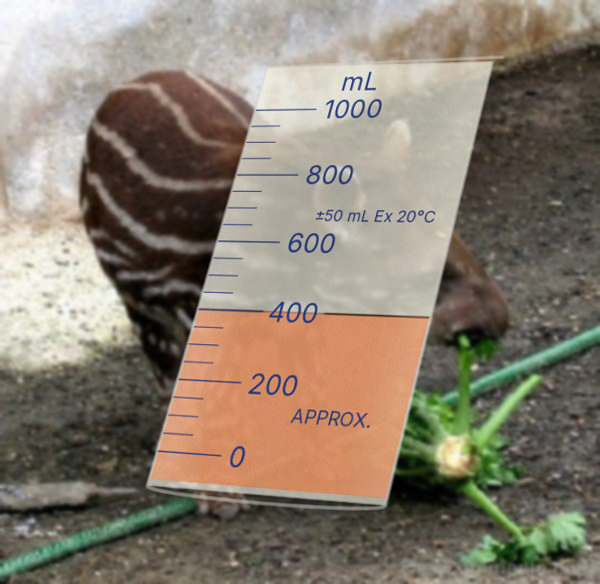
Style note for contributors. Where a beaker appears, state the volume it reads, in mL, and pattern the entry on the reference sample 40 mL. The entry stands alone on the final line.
400 mL
